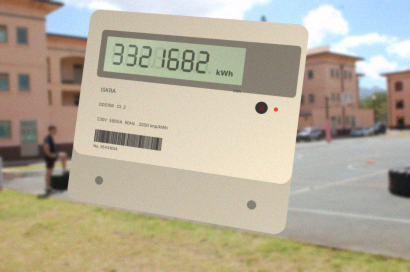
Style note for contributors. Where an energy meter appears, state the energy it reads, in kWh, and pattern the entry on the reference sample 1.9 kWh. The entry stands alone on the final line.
3321682 kWh
